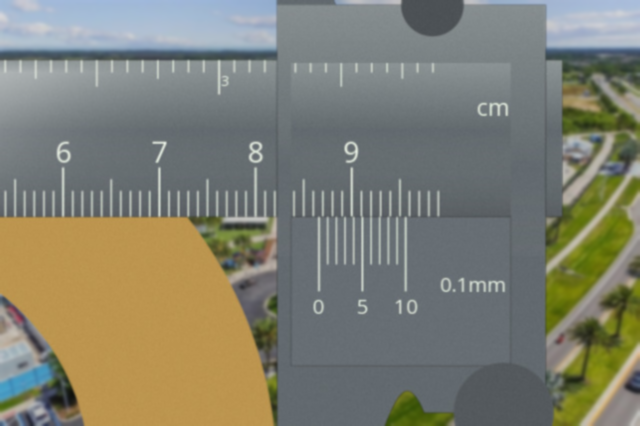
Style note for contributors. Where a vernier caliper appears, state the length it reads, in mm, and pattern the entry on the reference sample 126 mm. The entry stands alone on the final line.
86.6 mm
